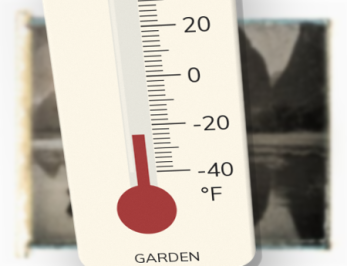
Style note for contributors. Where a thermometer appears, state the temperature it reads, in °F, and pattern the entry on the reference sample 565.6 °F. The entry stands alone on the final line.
-24 °F
